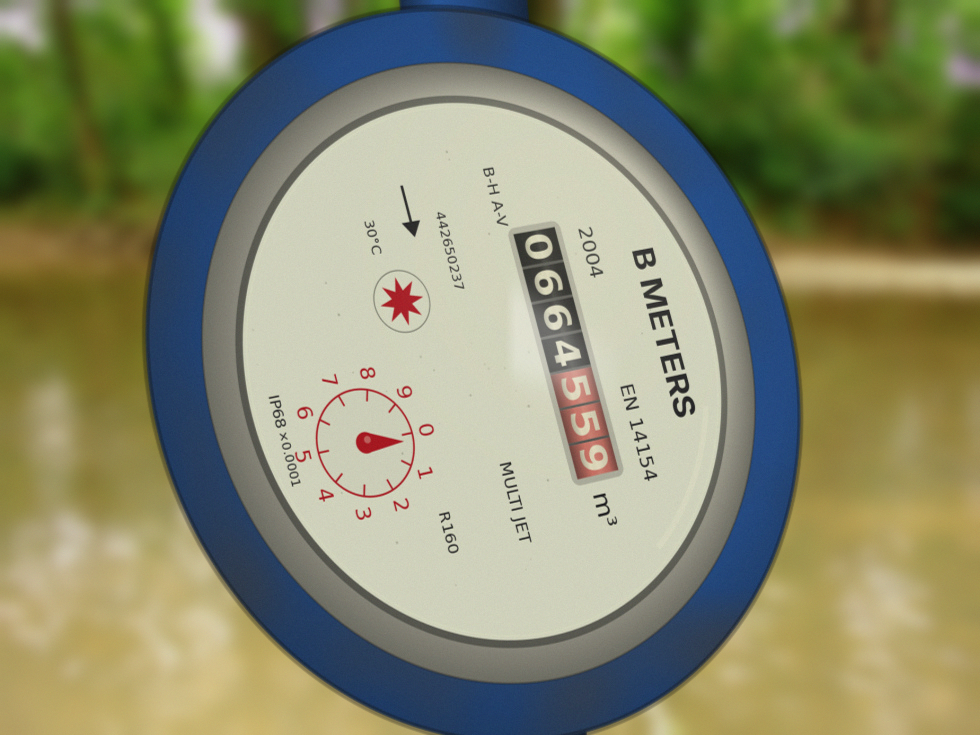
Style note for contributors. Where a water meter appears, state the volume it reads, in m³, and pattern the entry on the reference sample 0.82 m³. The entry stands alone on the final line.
664.5590 m³
